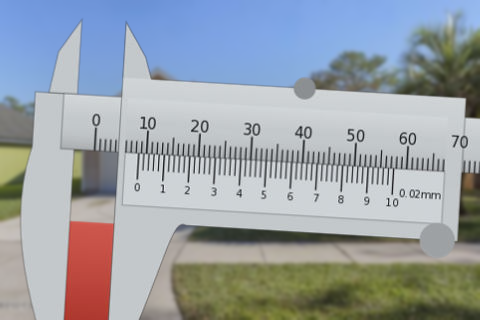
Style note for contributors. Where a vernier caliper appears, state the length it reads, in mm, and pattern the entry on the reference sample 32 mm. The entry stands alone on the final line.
8.5 mm
